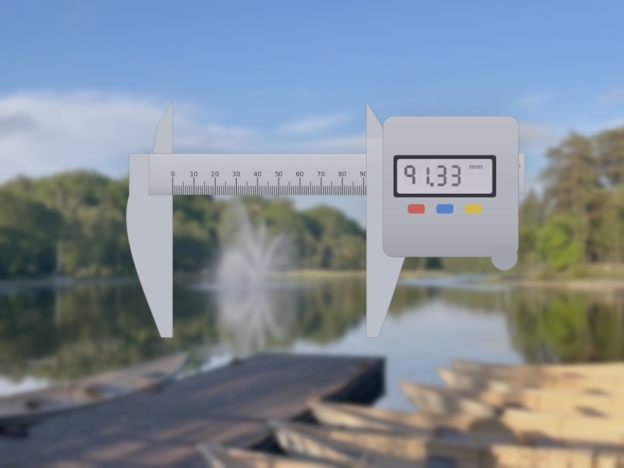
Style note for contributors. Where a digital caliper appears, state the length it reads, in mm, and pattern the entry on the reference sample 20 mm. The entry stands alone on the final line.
91.33 mm
